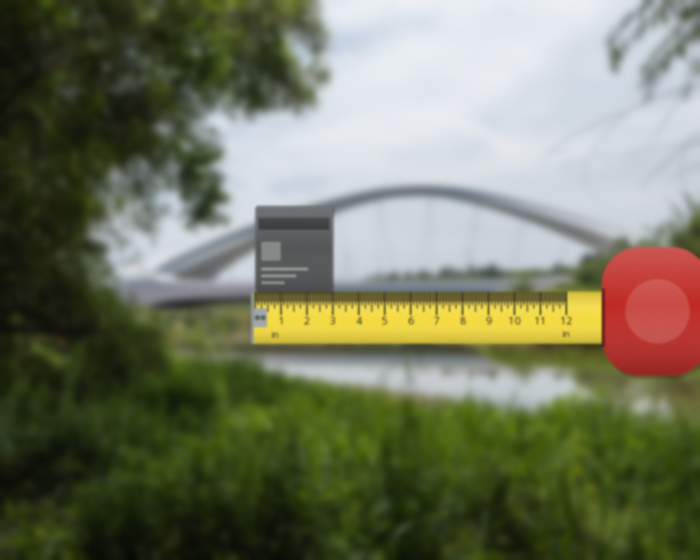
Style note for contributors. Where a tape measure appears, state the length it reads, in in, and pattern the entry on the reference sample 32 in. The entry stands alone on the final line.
3 in
